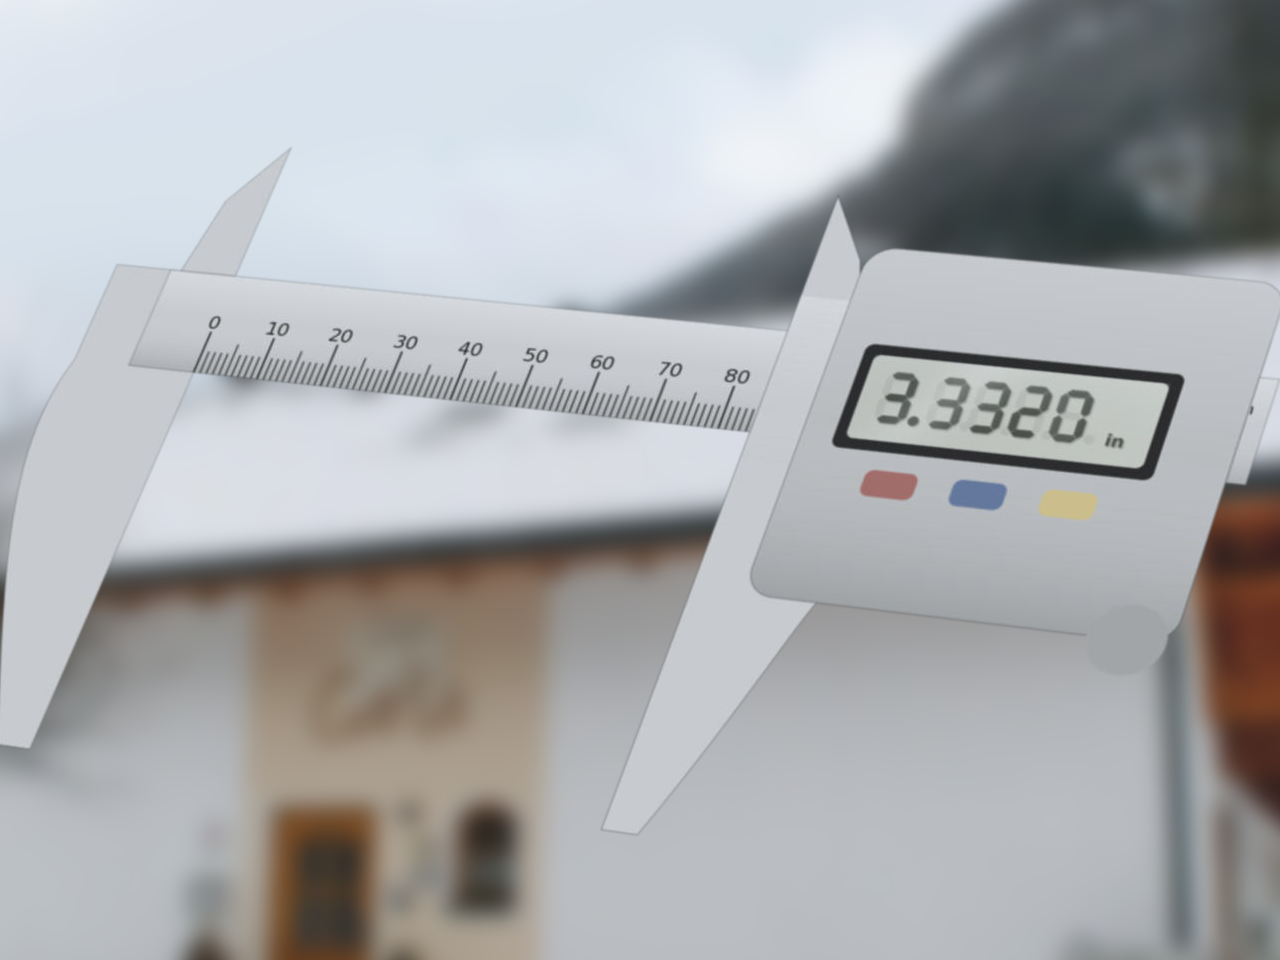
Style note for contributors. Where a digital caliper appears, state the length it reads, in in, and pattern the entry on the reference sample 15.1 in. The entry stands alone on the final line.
3.3320 in
